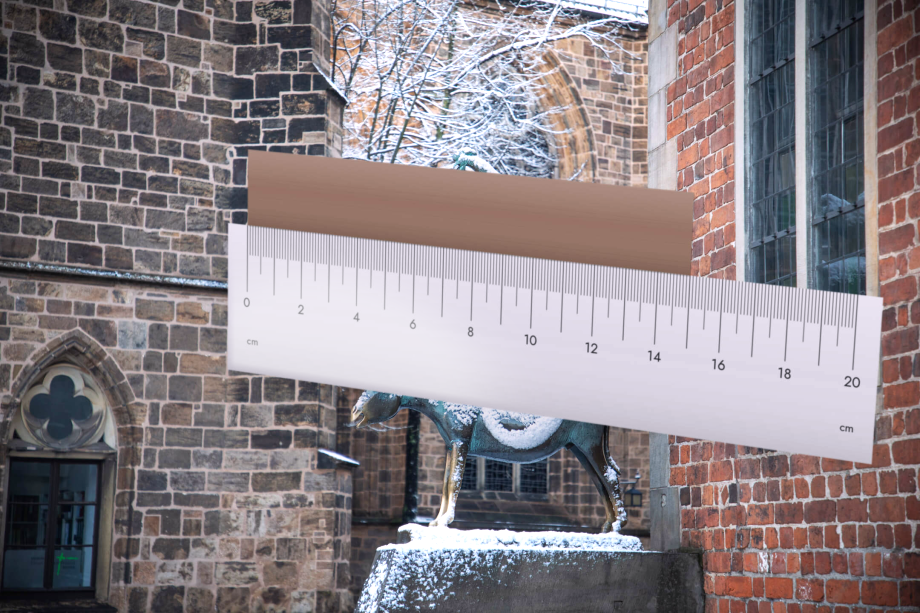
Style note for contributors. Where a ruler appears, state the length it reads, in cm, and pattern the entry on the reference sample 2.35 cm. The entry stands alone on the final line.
15 cm
